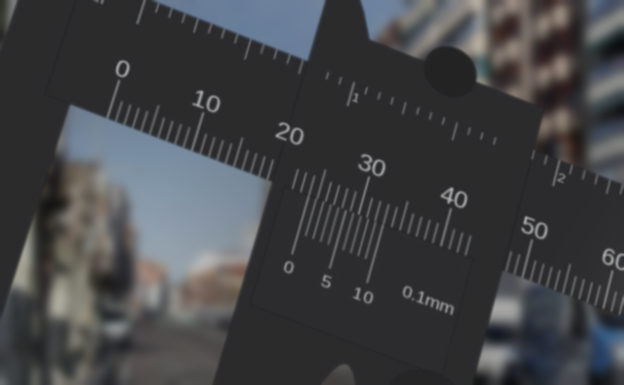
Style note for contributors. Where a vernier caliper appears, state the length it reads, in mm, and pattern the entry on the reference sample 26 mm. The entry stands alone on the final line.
24.0 mm
